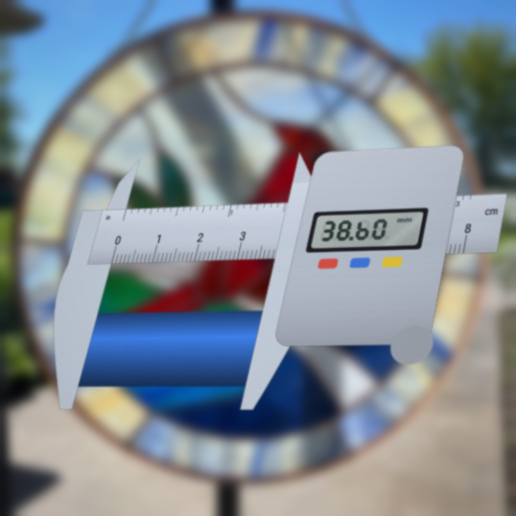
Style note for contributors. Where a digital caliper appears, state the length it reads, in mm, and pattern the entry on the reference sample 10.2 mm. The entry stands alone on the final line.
38.60 mm
